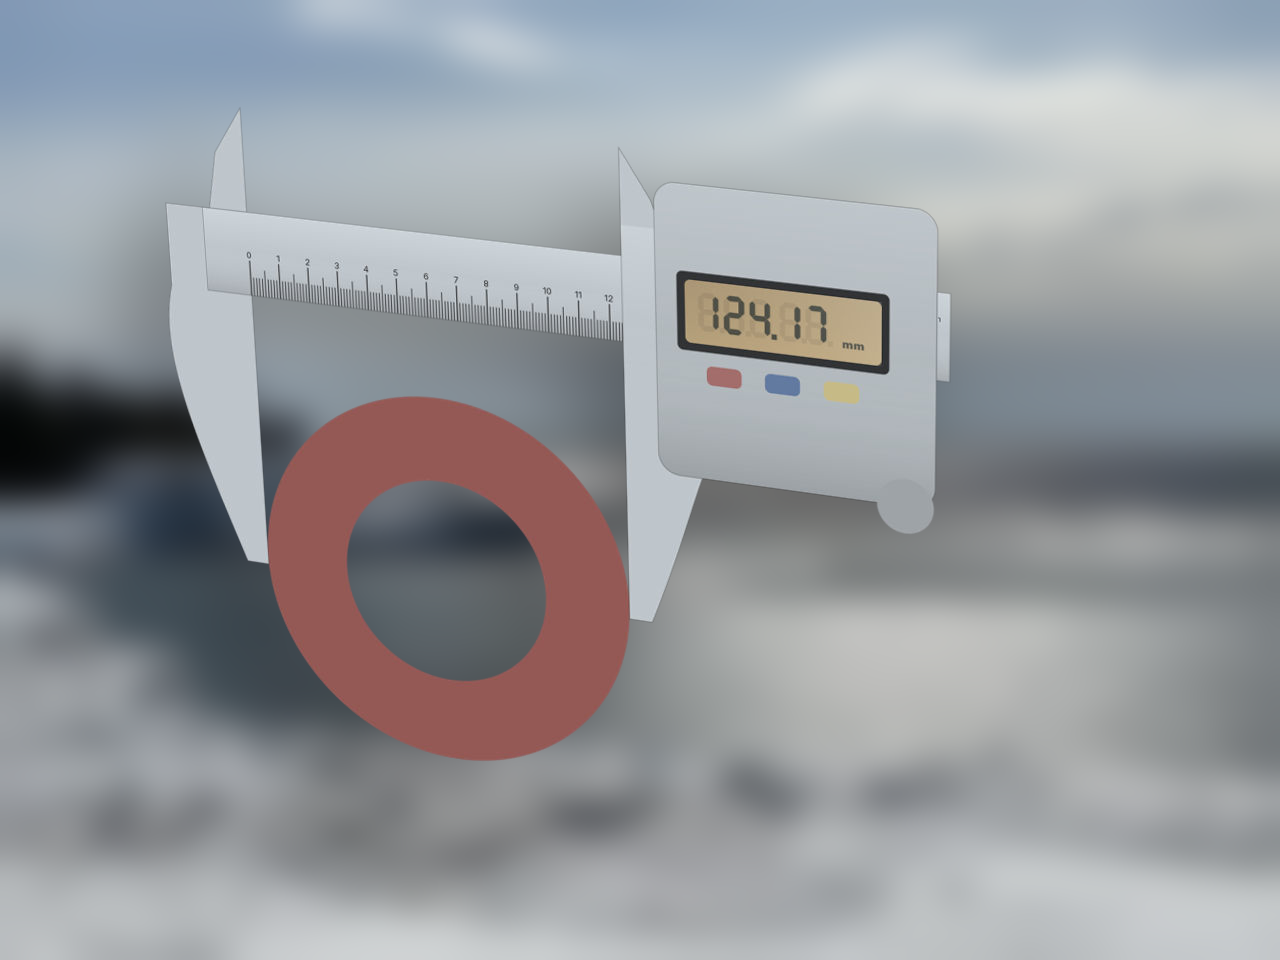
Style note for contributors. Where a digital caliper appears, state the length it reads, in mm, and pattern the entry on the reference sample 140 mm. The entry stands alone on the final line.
124.17 mm
